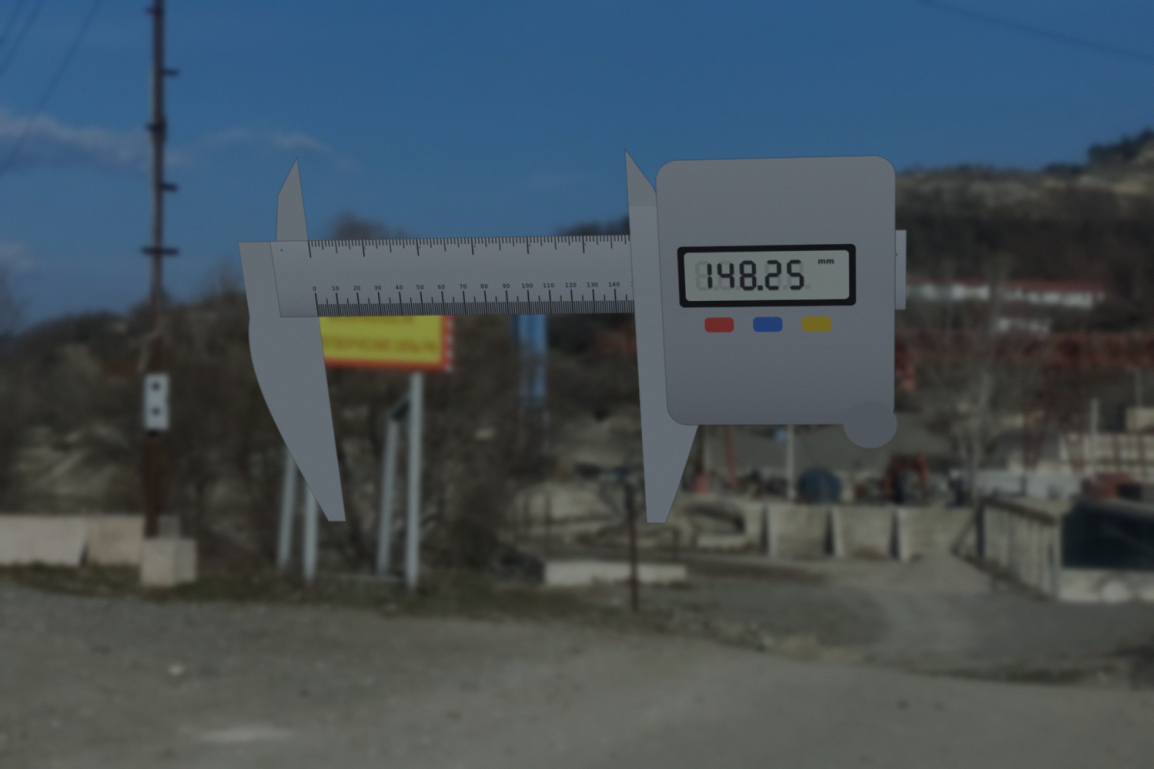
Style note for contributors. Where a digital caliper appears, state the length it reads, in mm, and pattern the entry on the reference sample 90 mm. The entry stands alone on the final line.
148.25 mm
